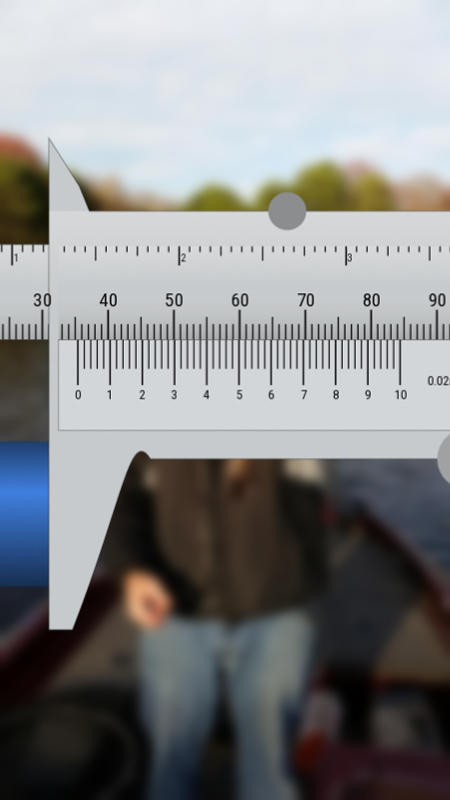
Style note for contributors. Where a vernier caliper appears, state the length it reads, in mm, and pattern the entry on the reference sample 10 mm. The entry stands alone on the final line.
35.4 mm
